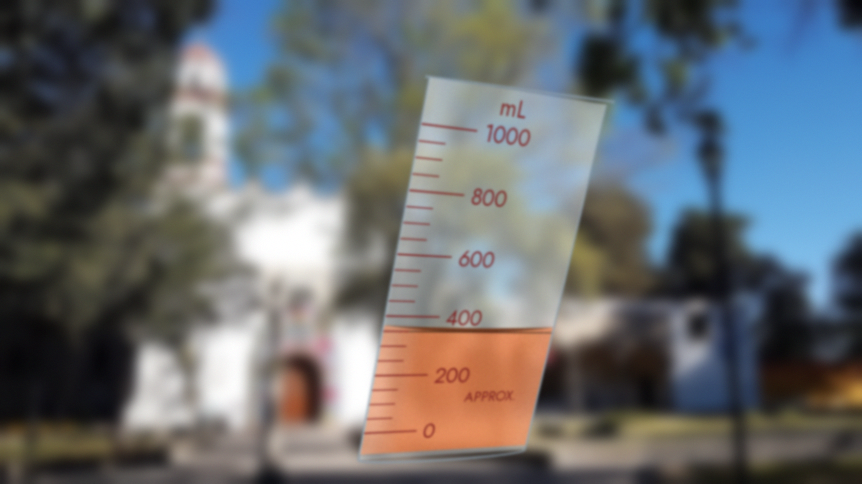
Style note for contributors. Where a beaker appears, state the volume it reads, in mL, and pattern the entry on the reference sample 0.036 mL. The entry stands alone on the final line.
350 mL
